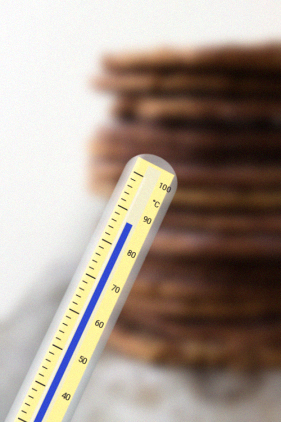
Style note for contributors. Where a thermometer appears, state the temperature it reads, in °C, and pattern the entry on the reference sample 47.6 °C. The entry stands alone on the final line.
87 °C
